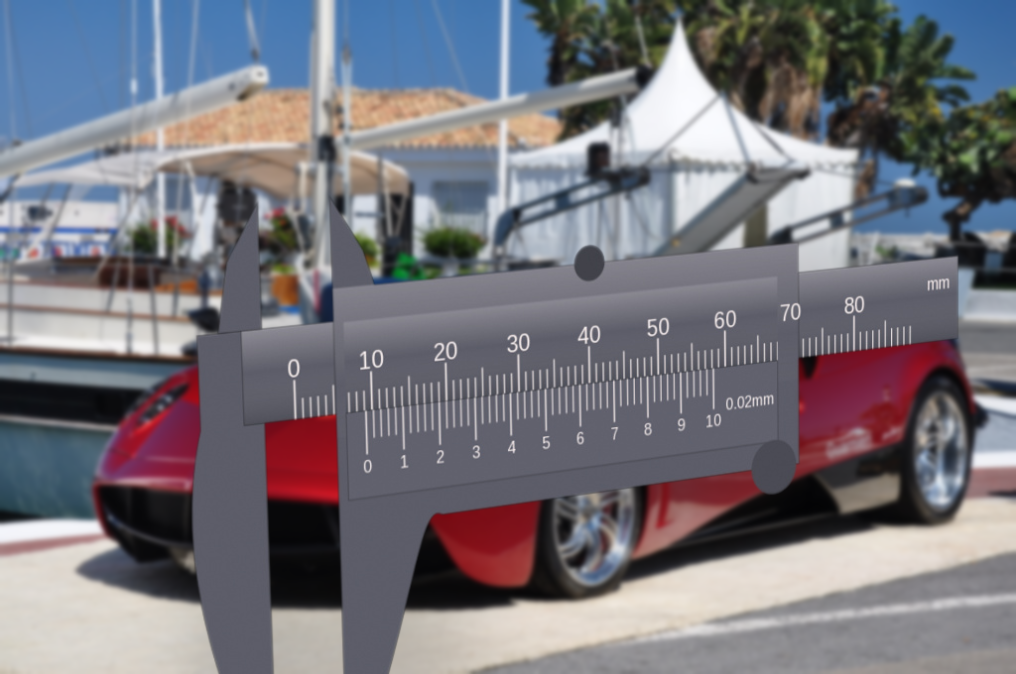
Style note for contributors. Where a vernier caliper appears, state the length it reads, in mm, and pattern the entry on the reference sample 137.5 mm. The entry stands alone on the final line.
9.2 mm
